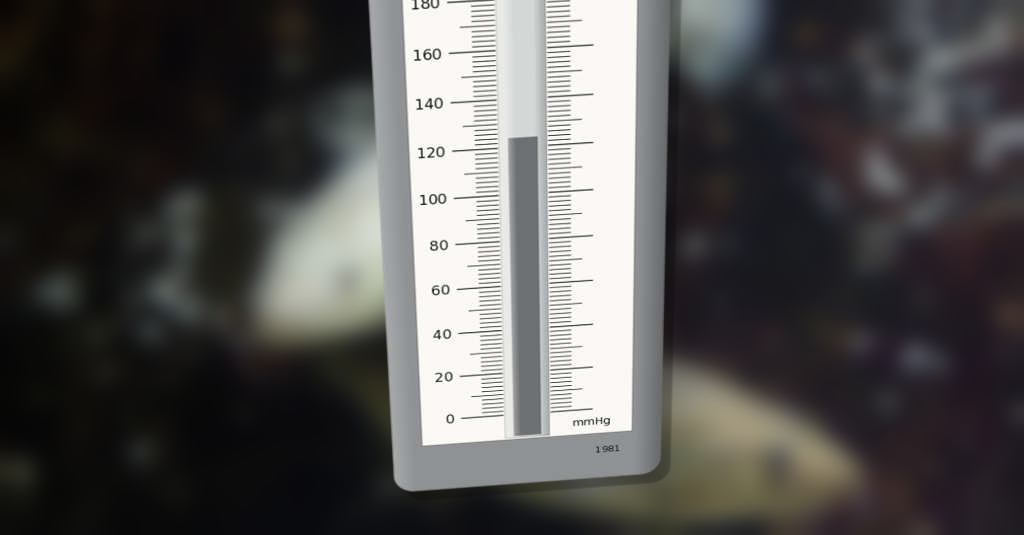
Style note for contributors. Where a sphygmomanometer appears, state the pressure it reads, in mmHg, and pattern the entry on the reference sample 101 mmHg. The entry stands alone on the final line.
124 mmHg
